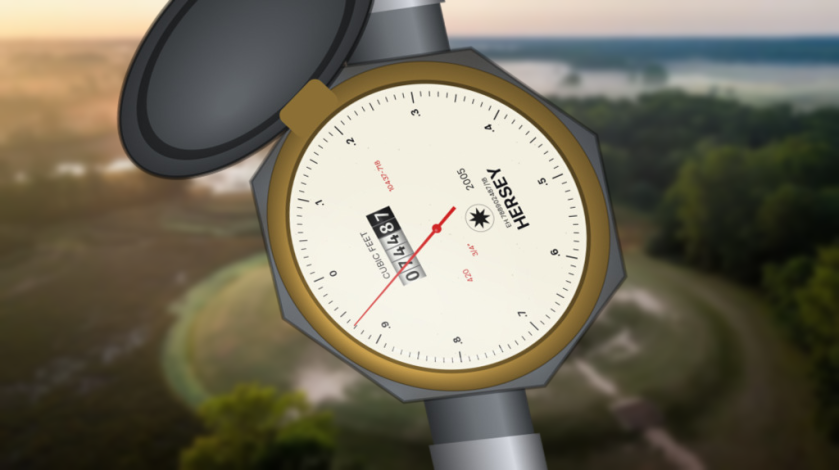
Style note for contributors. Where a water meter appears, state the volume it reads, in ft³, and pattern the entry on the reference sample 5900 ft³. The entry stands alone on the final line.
74486.93 ft³
